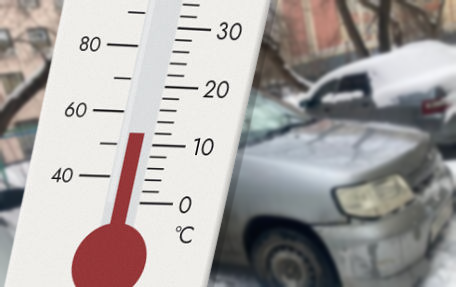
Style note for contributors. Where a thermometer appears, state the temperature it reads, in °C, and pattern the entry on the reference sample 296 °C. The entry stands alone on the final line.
12 °C
